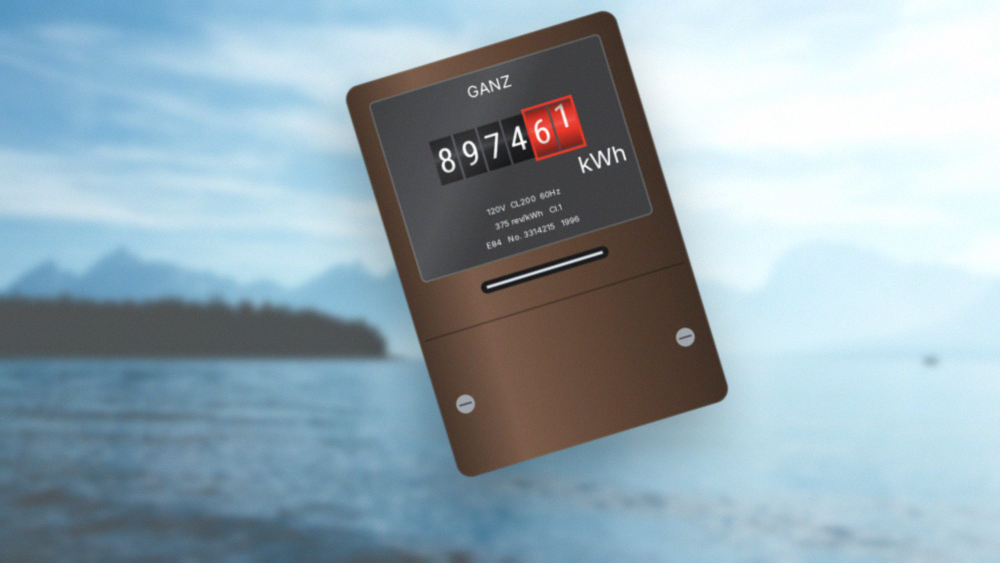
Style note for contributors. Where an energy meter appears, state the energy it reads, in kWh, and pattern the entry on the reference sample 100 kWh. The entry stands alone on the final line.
8974.61 kWh
